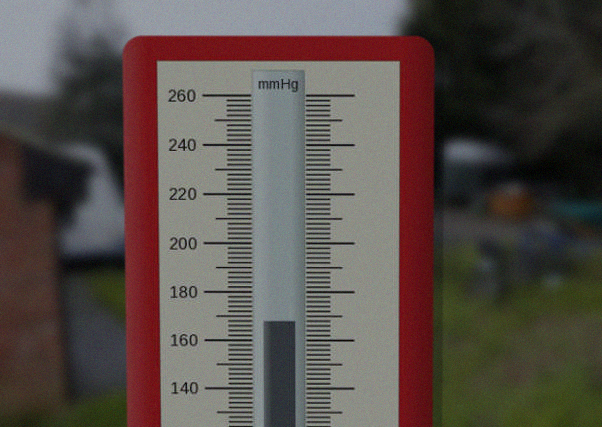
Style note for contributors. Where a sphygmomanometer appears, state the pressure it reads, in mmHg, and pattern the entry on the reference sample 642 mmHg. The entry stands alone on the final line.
168 mmHg
